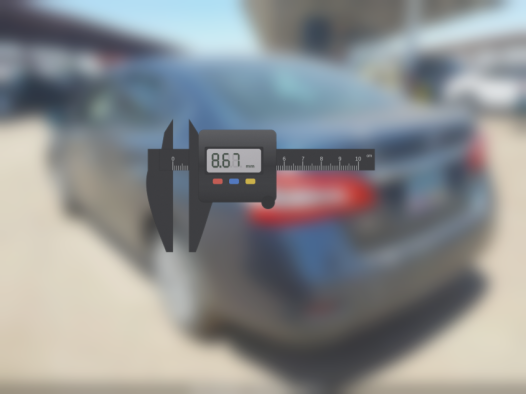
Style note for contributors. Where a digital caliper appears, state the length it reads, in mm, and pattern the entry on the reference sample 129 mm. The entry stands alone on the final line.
8.67 mm
